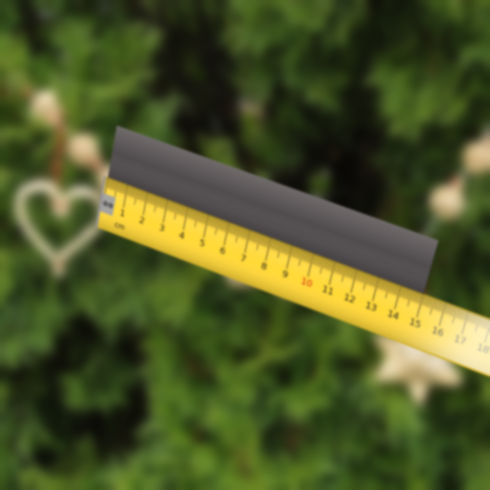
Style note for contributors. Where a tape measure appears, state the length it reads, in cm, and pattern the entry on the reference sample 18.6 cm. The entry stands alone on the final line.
15 cm
